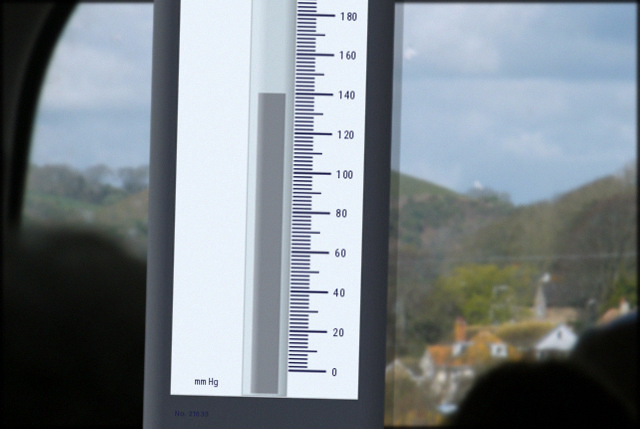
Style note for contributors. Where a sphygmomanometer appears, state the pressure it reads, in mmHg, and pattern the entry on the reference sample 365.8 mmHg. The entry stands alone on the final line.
140 mmHg
